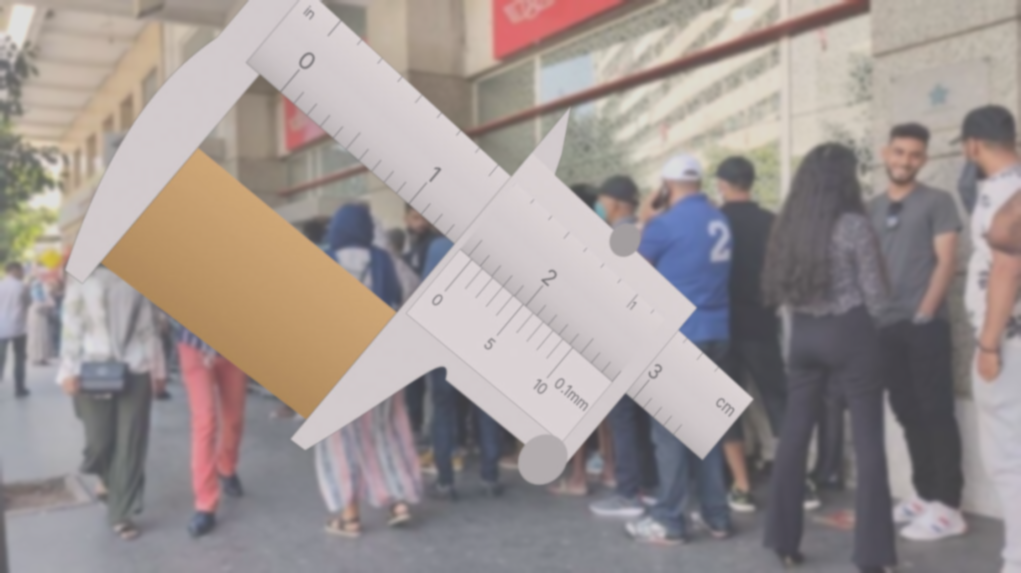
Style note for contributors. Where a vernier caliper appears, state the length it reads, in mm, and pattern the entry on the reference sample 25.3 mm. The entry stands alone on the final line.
15.3 mm
